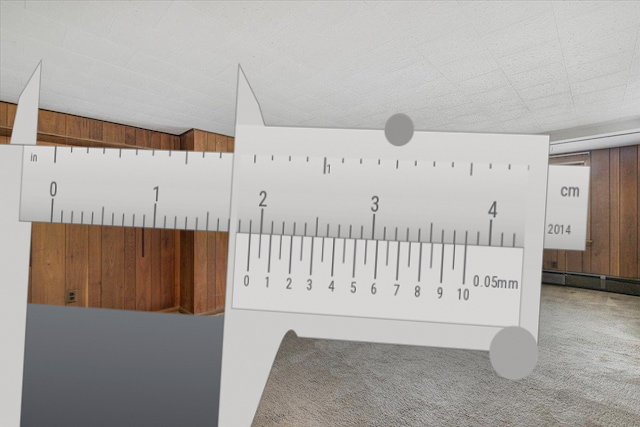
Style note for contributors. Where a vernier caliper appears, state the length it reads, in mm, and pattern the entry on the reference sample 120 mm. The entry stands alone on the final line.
19.0 mm
